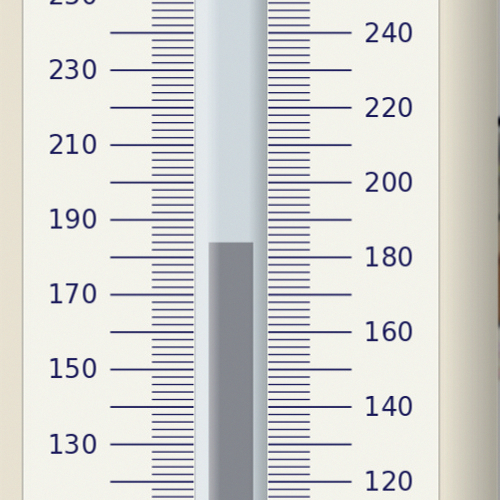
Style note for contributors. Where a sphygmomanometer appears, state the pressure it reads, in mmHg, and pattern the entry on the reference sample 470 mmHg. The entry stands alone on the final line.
184 mmHg
